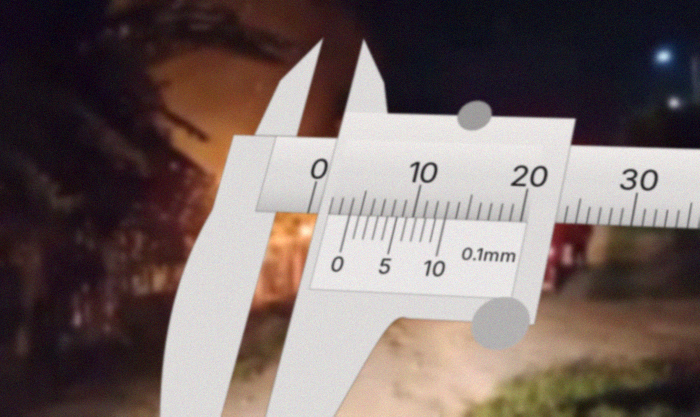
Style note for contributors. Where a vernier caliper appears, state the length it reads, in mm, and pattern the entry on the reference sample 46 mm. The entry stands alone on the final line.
4.0 mm
